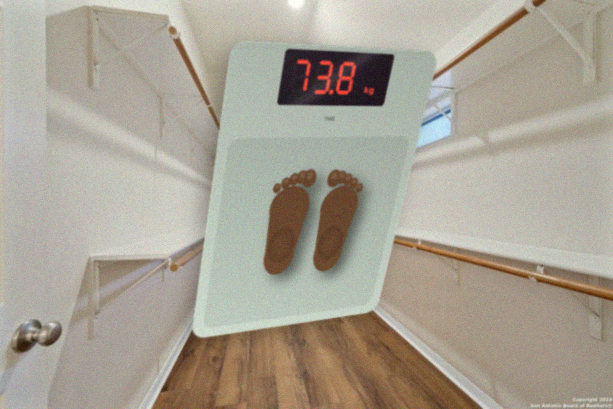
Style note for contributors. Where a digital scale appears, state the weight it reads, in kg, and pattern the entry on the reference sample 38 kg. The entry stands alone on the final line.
73.8 kg
